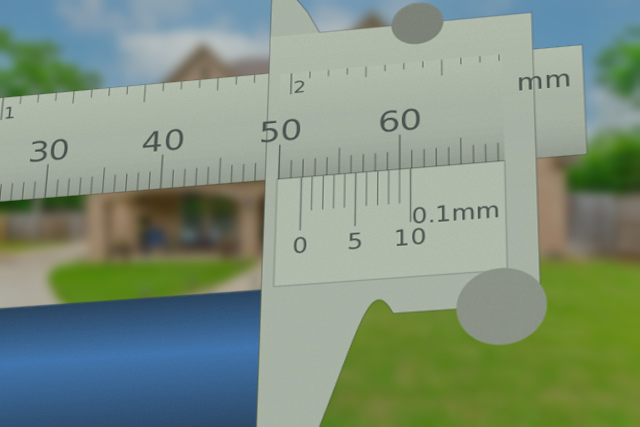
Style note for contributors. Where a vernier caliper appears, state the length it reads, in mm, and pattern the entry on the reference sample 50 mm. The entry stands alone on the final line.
51.9 mm
